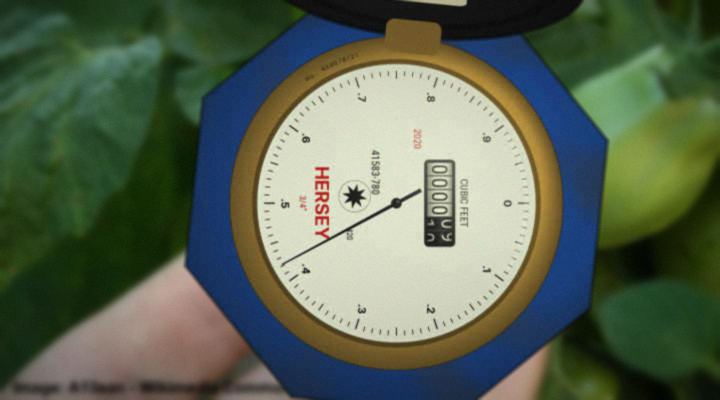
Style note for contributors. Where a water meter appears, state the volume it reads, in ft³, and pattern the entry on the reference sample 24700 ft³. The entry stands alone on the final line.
9.42 ft³
